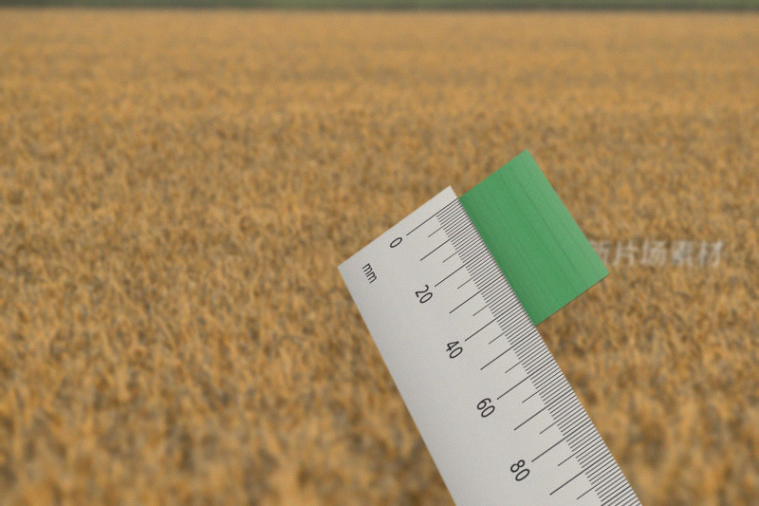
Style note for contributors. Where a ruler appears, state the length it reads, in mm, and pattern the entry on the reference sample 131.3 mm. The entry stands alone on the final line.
49 mm
